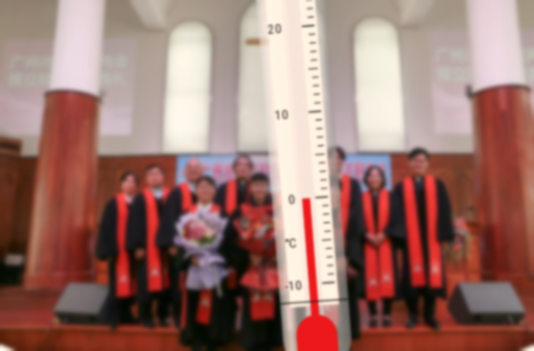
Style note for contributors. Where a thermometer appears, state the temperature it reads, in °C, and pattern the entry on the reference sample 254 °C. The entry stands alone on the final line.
0 °C
